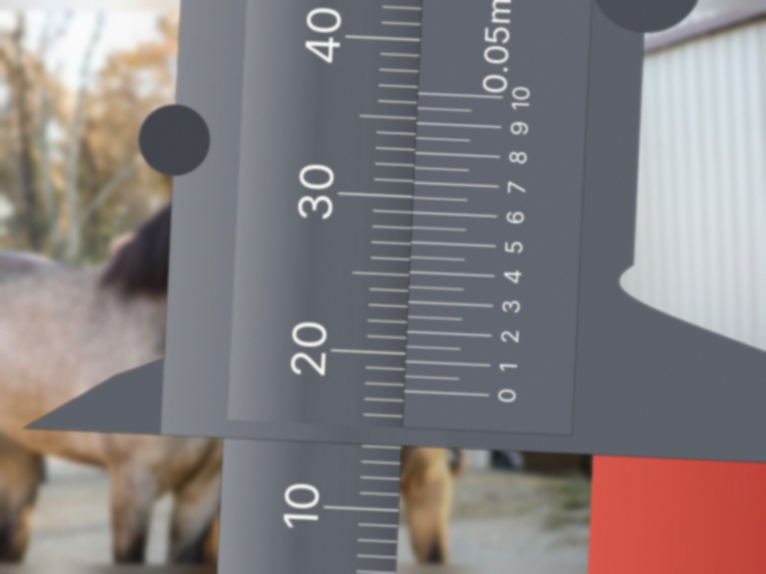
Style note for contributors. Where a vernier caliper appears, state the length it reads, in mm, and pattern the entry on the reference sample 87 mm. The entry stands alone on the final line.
17.6 mm
